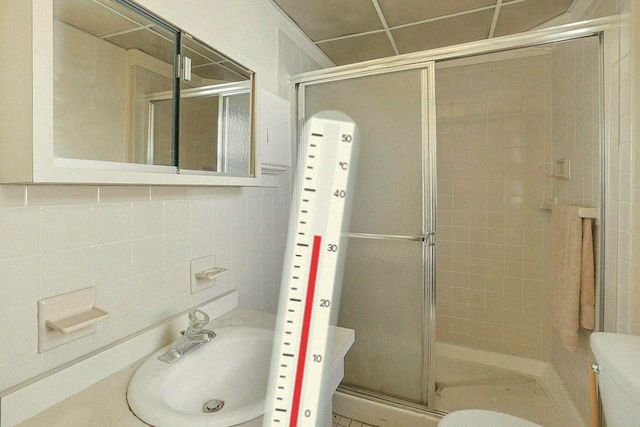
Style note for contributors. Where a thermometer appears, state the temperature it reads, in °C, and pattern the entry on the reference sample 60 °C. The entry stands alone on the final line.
32 °C
